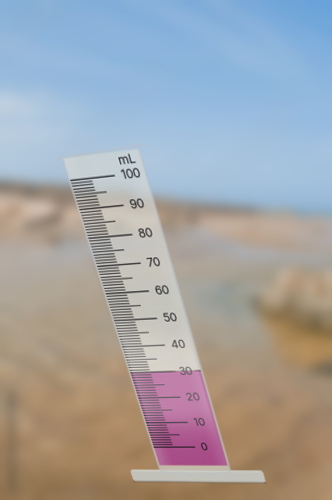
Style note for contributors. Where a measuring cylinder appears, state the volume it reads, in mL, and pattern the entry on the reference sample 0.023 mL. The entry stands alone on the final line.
30 mL
